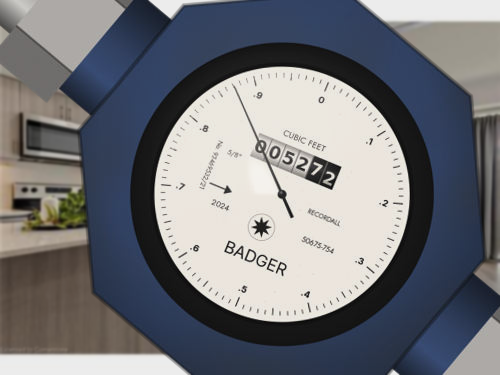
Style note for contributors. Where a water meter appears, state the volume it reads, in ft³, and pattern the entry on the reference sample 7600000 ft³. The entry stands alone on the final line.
5271.87 ft³
